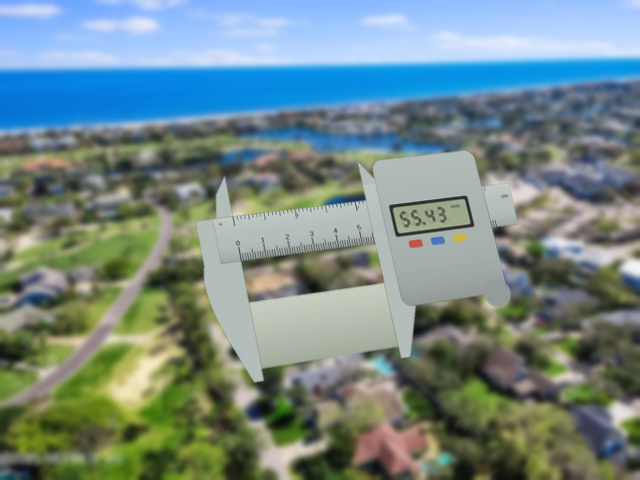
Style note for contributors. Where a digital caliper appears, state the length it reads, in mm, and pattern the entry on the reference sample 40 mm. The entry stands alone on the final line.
55.43 mm
